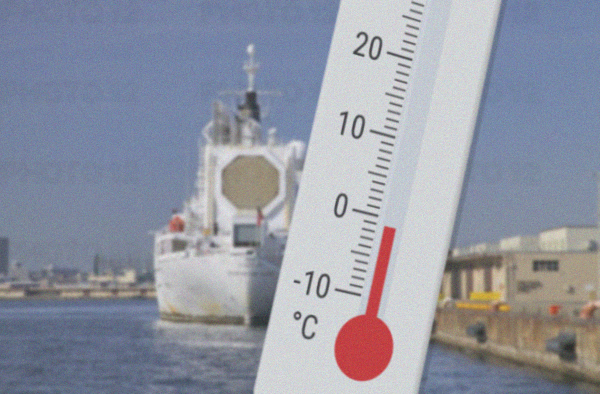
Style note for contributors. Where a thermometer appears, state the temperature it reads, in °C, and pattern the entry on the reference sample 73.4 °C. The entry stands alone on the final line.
-1 °C
